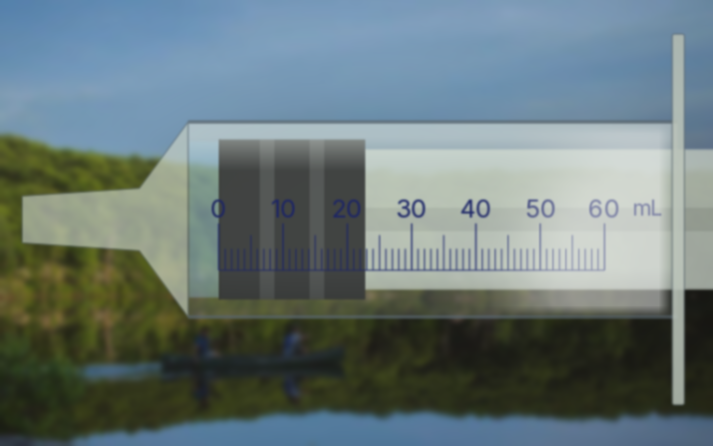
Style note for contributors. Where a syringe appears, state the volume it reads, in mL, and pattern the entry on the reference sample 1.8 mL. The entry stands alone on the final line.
0 mL
